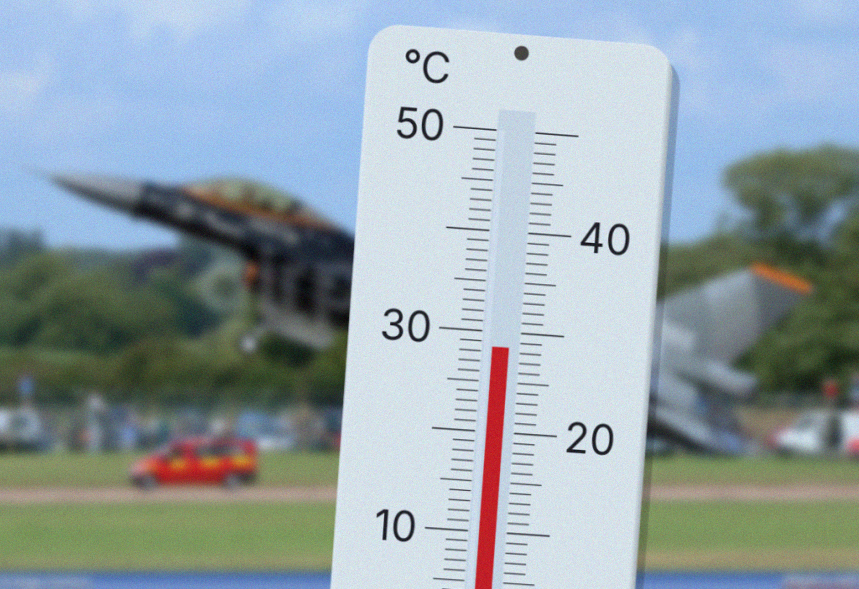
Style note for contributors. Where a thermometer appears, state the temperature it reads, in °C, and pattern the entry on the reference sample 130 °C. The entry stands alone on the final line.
28.5 °C
